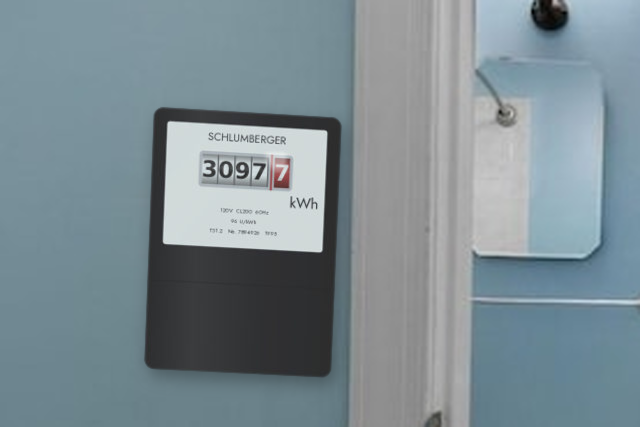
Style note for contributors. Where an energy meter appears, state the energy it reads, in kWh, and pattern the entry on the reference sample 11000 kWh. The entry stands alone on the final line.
3097.7 kWh
